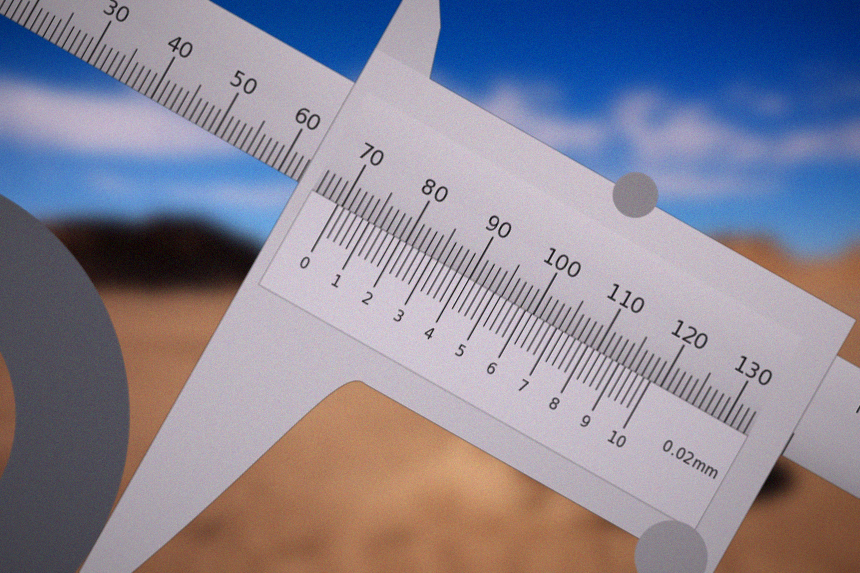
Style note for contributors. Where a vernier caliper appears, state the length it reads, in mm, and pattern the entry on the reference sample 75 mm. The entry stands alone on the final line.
69.4 mm
